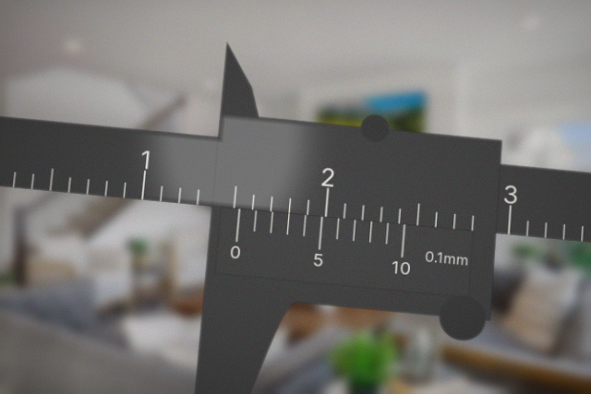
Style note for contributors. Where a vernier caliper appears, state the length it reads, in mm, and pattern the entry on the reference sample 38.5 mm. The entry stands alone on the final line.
15.3 mm
